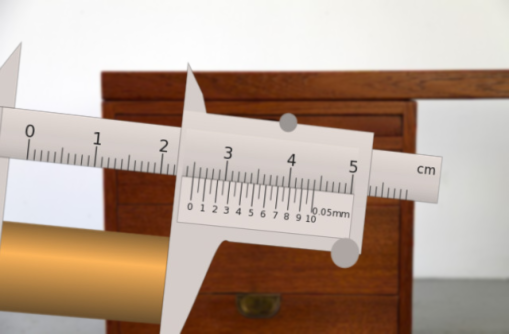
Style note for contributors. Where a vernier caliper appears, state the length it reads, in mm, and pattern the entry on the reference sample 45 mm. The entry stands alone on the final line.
25.0 mm
